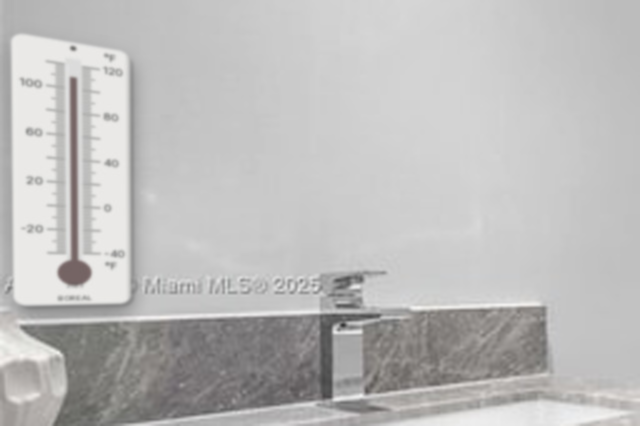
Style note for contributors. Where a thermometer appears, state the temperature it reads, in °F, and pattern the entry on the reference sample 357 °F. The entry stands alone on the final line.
110 °F
